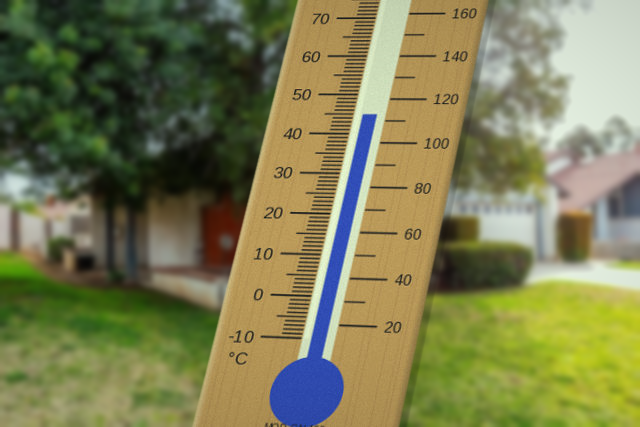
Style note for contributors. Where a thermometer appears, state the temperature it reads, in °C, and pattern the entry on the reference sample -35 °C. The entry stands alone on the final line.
45 °C
